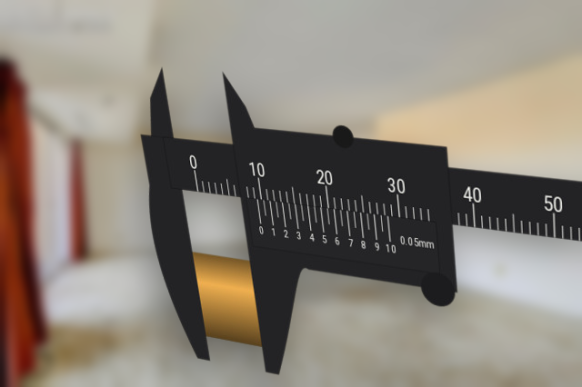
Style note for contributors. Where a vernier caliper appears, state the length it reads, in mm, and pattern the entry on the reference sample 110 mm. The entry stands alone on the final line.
9.4 mm
